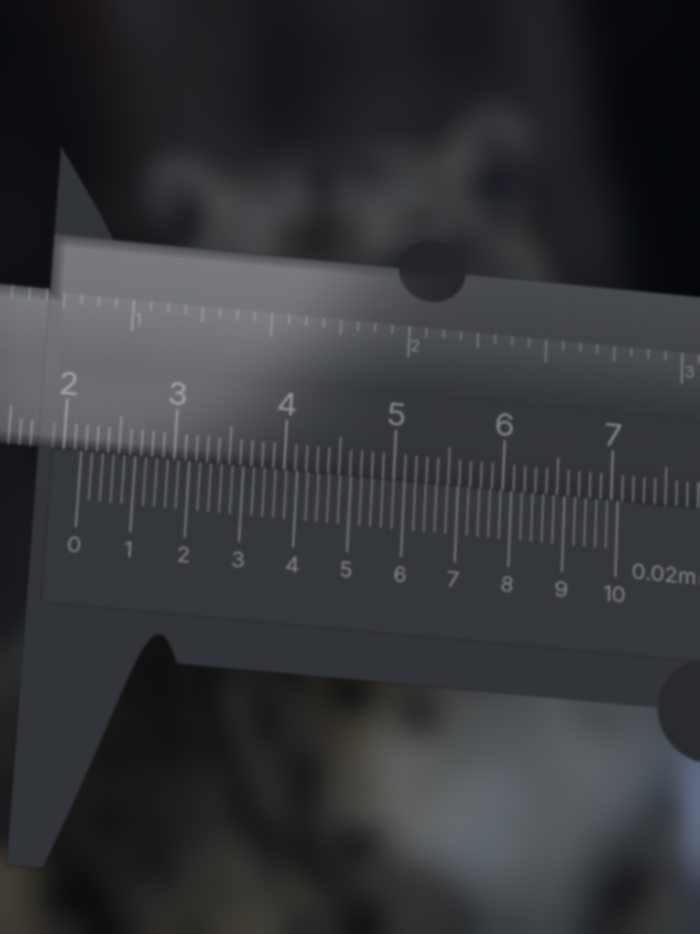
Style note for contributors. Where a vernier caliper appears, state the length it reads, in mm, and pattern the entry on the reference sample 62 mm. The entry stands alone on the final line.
21.6 mm
